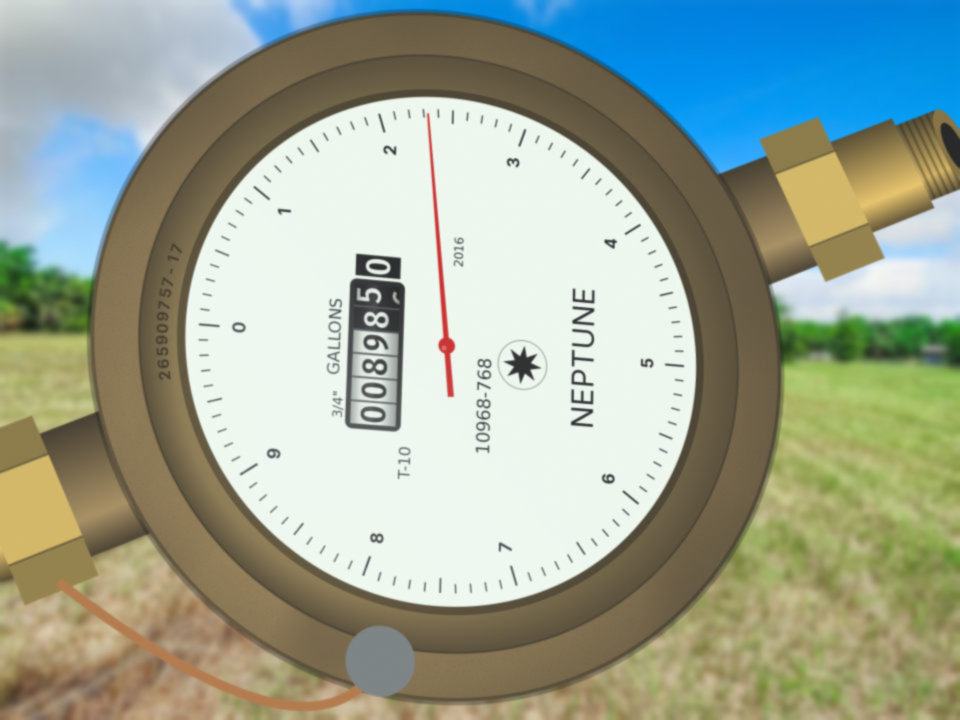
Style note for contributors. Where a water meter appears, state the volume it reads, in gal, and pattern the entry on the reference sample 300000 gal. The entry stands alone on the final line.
89852.3 gal
